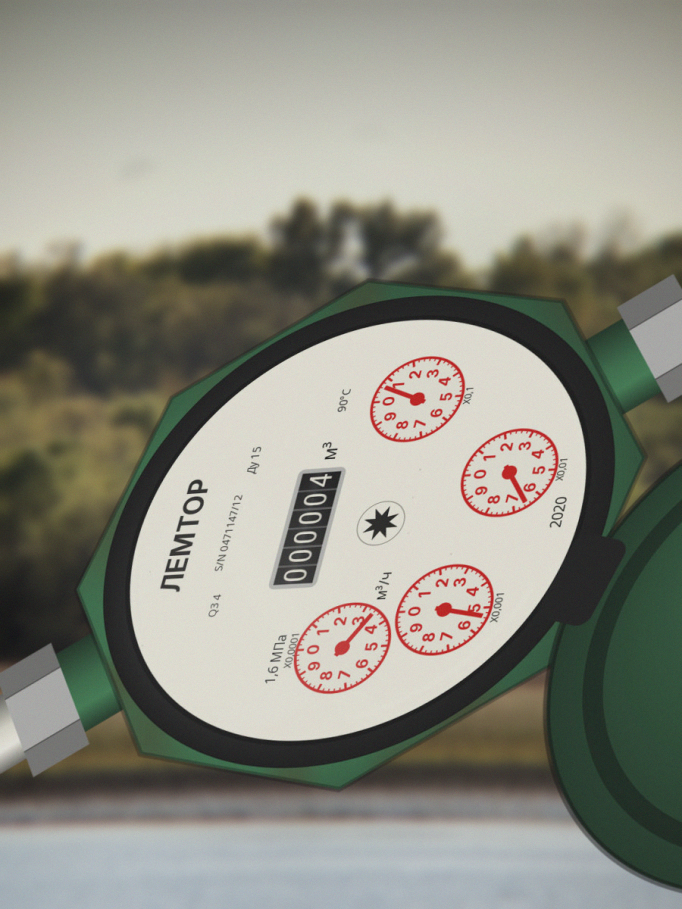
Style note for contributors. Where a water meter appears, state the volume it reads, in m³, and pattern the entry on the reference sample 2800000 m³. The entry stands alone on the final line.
4.0653 m³
